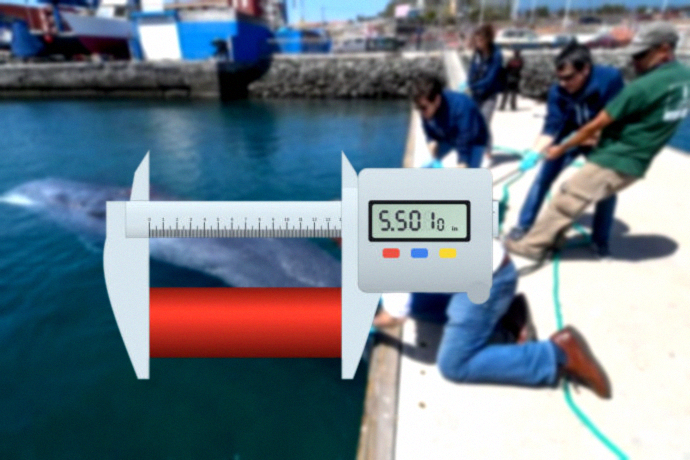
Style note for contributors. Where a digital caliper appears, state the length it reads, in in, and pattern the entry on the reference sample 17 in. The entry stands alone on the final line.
5.5010 in
